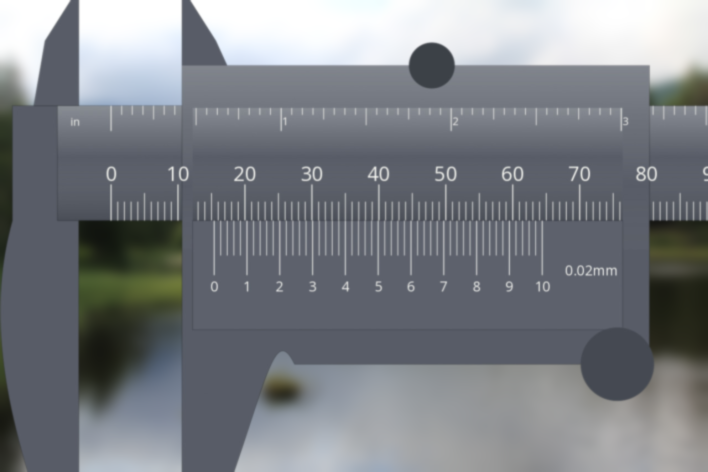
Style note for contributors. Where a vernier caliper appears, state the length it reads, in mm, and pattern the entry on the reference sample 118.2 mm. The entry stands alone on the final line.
15.4 mm
